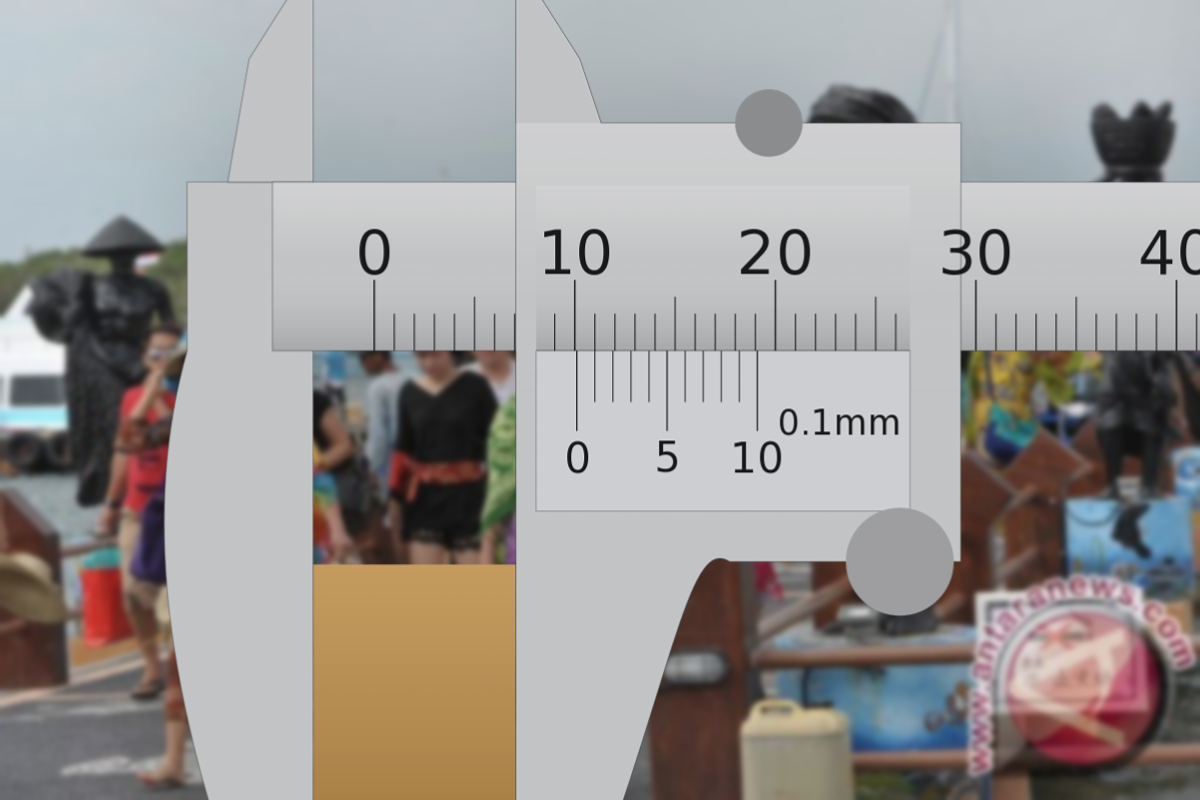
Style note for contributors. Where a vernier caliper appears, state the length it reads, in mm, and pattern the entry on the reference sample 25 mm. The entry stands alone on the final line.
10.1 mm
